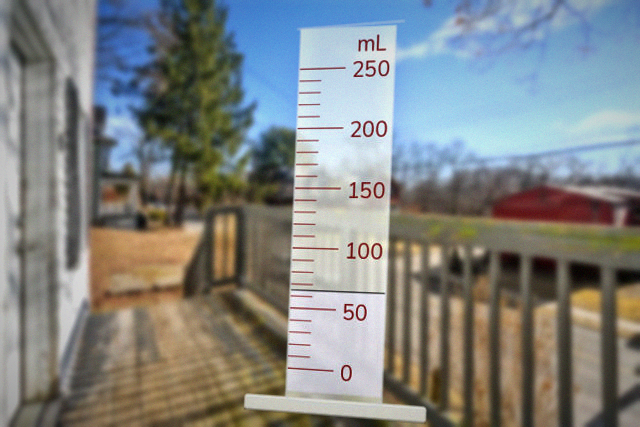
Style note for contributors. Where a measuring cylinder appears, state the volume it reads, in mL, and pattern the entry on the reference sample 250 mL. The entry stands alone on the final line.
65 mL
